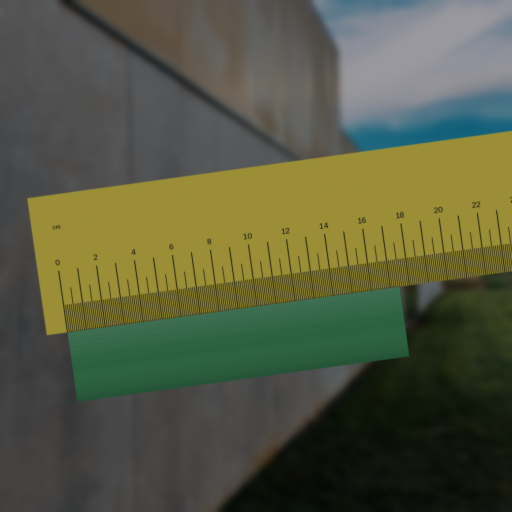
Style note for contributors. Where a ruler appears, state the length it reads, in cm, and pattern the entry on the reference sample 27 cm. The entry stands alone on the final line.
17.5 cm
